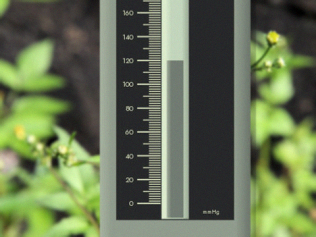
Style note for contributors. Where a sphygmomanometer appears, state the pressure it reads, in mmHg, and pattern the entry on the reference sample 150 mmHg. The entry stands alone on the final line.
120 mmHg
